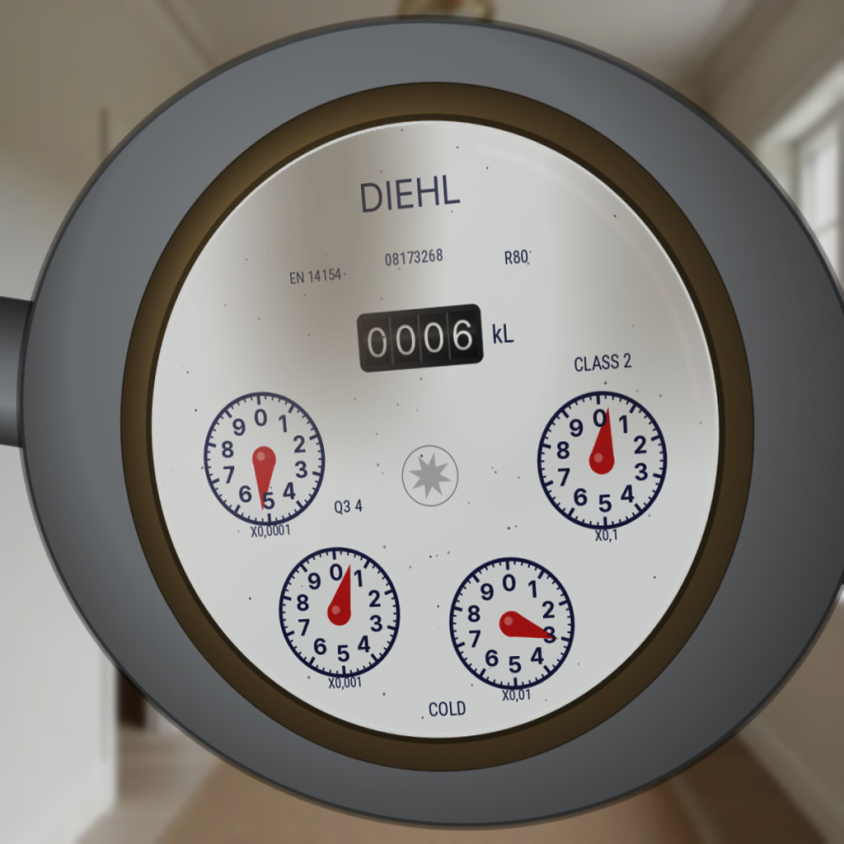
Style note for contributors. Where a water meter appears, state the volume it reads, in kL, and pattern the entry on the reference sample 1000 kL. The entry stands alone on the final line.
6.0305 kL
